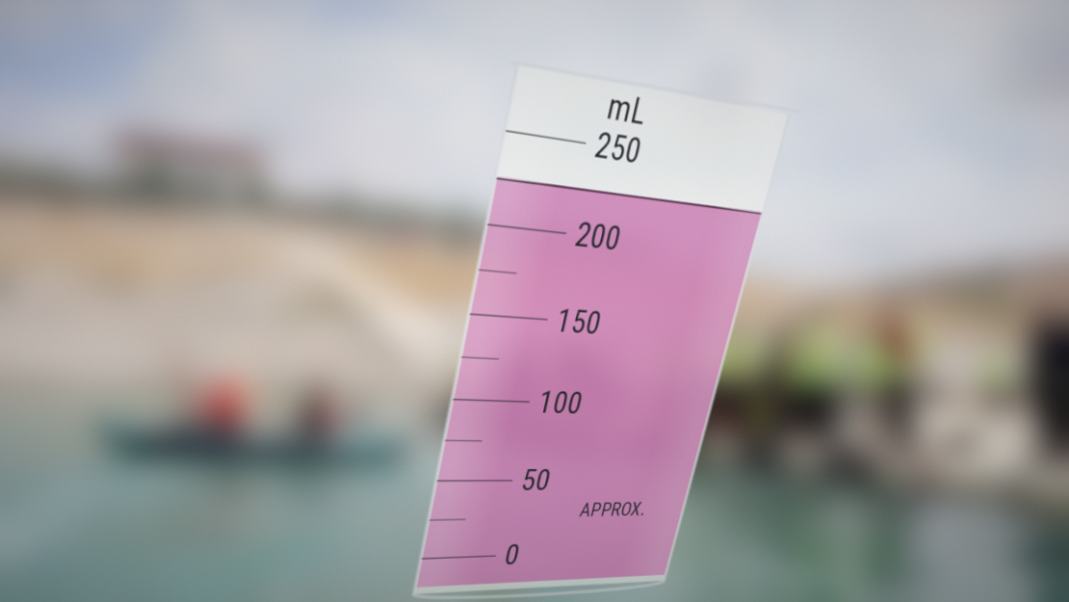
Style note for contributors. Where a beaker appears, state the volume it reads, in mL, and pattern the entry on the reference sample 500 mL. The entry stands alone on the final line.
225 mL
